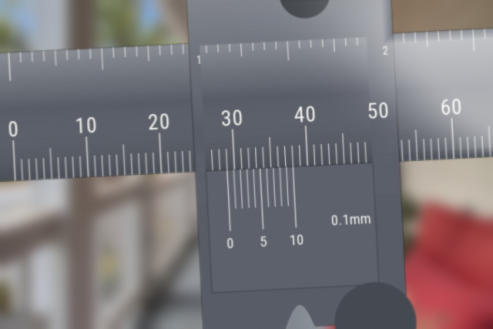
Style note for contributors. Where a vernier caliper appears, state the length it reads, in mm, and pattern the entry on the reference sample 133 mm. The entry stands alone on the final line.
29.0 mm
